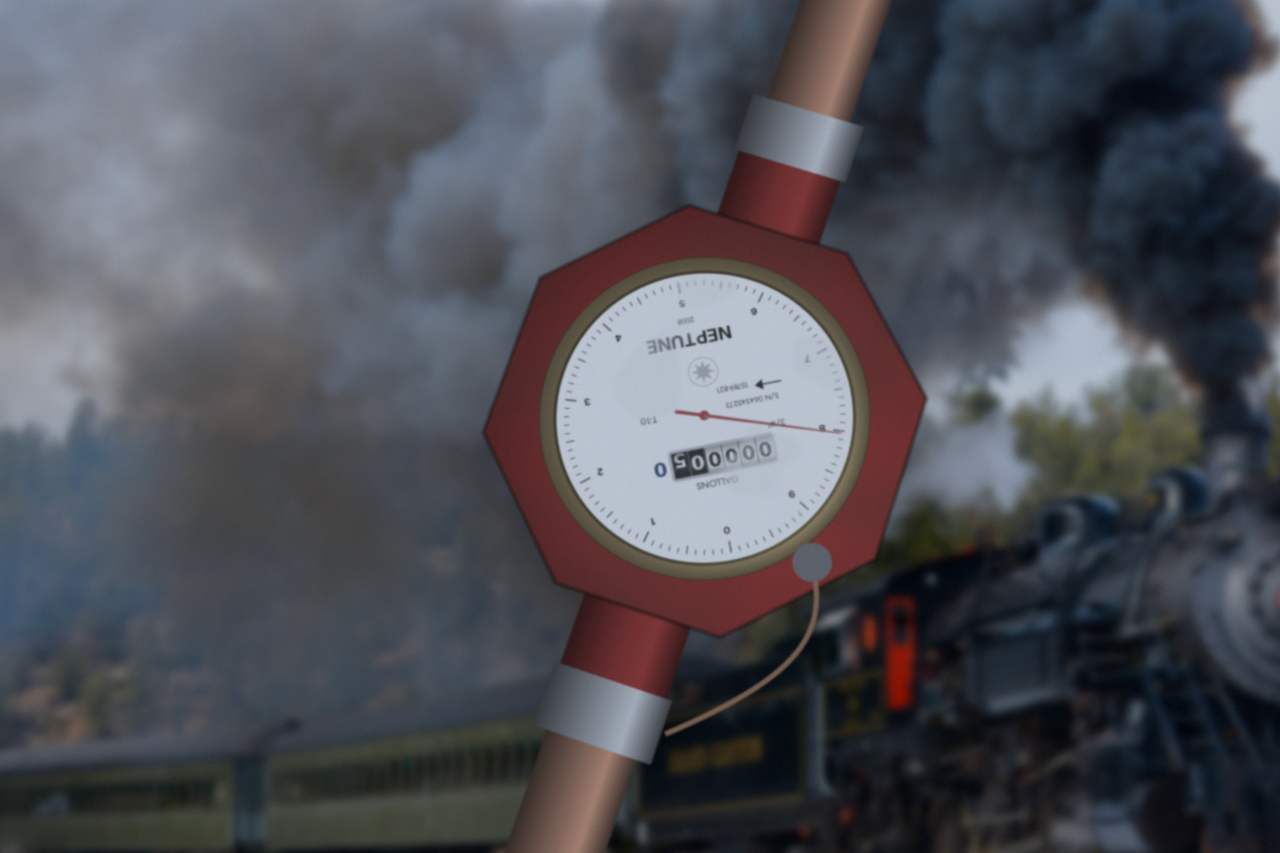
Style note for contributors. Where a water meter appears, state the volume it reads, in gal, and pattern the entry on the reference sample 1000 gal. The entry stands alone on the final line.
48.0 gal
